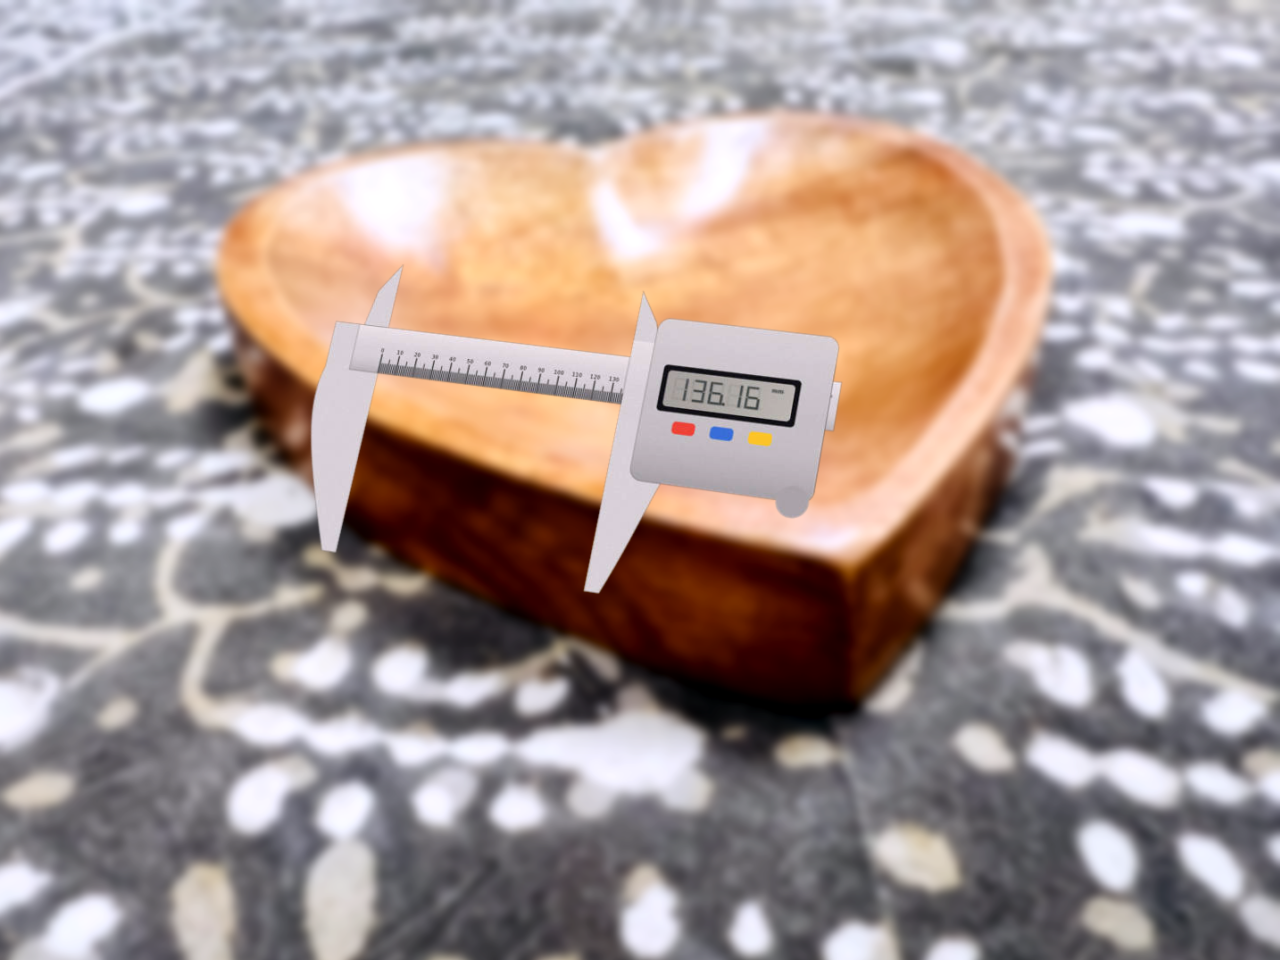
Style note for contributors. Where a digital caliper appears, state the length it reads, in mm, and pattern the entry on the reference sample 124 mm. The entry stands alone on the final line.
136.16 mm
